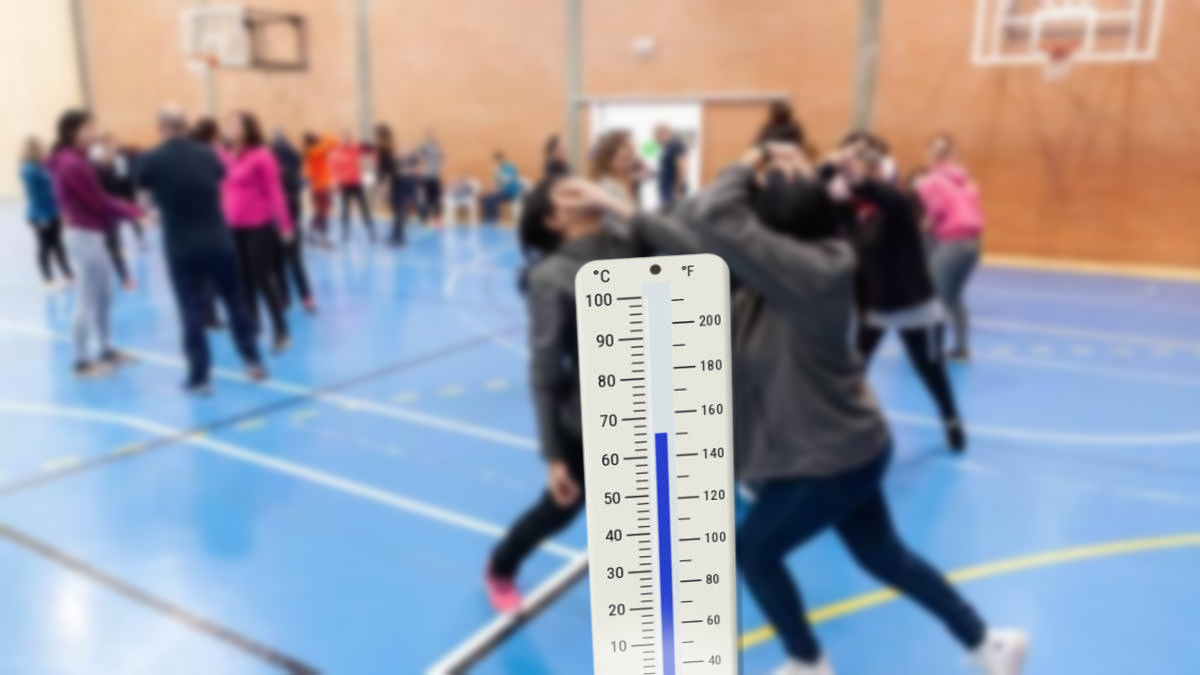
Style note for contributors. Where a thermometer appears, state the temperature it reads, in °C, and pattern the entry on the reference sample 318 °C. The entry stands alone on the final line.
66 °C
